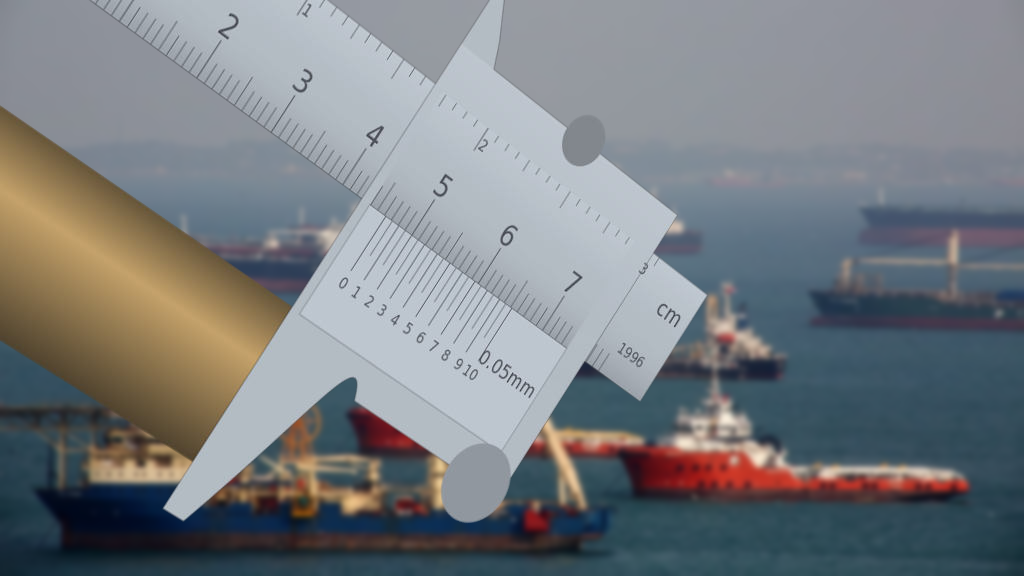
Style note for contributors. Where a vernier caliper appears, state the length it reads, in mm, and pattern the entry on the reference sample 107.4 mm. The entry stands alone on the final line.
46.2 mm
